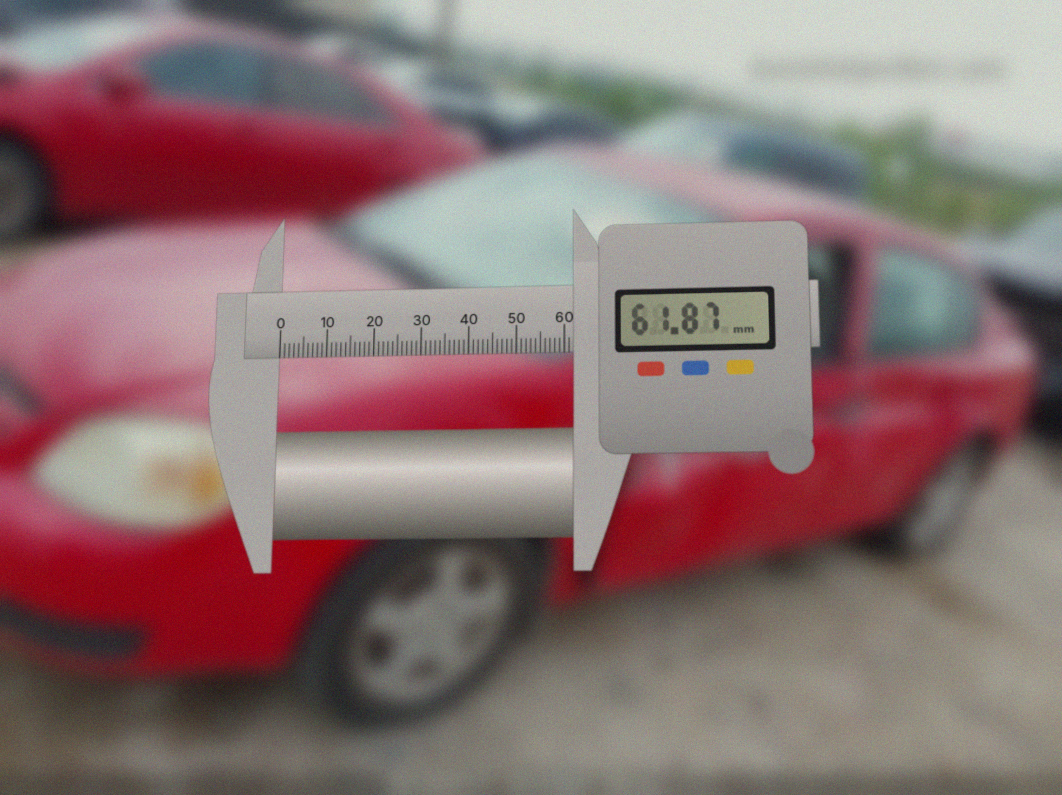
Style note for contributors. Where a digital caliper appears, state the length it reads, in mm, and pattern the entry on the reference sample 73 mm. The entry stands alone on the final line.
61.87 mm
